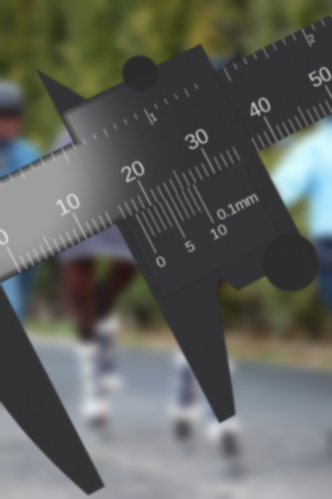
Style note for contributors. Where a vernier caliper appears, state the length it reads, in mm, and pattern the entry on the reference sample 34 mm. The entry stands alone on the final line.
17.6 mm
